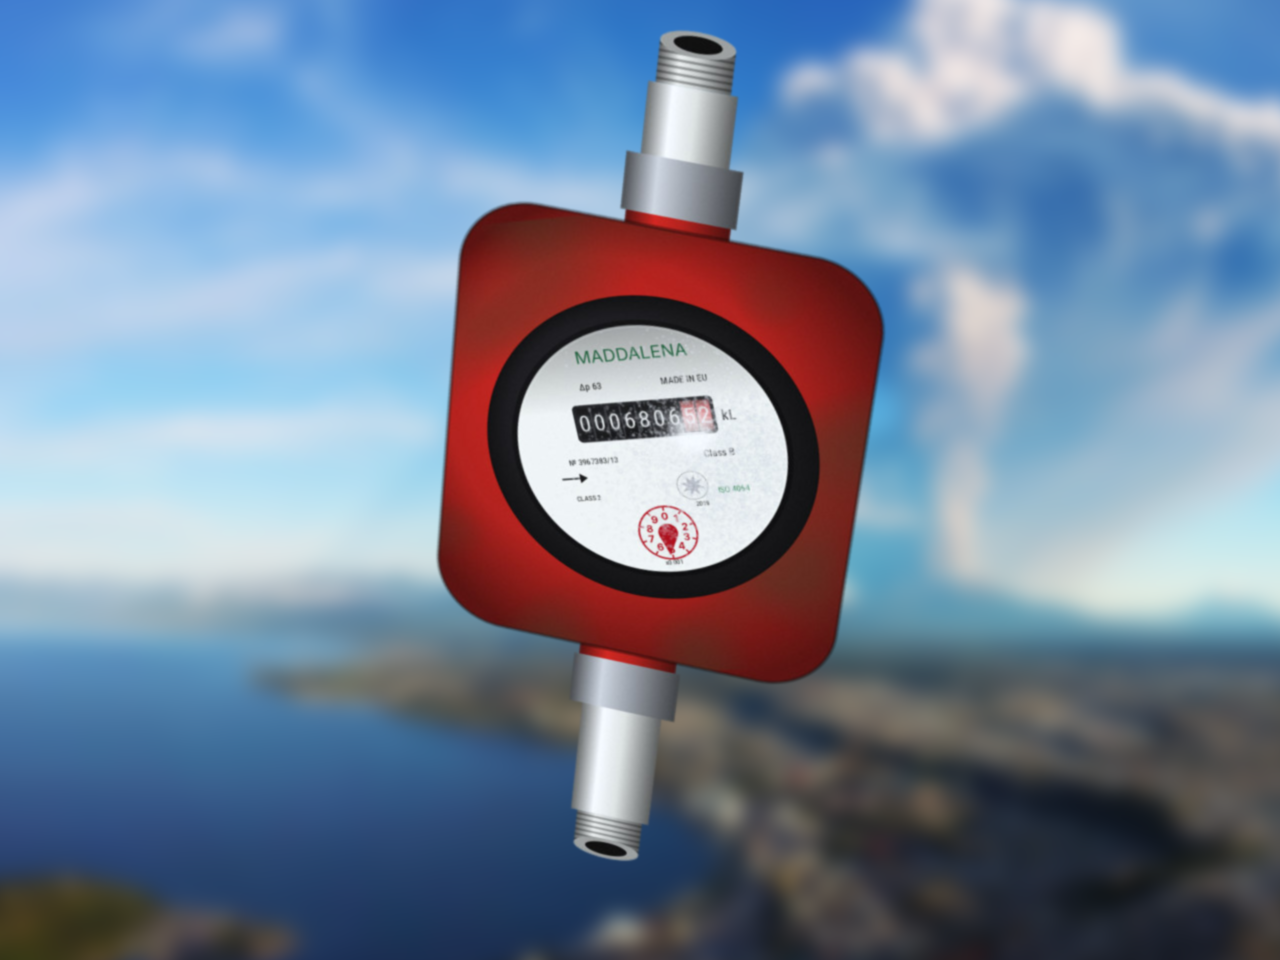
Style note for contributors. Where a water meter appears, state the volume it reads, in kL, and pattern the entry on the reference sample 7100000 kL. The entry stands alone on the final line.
6806.525 kL
